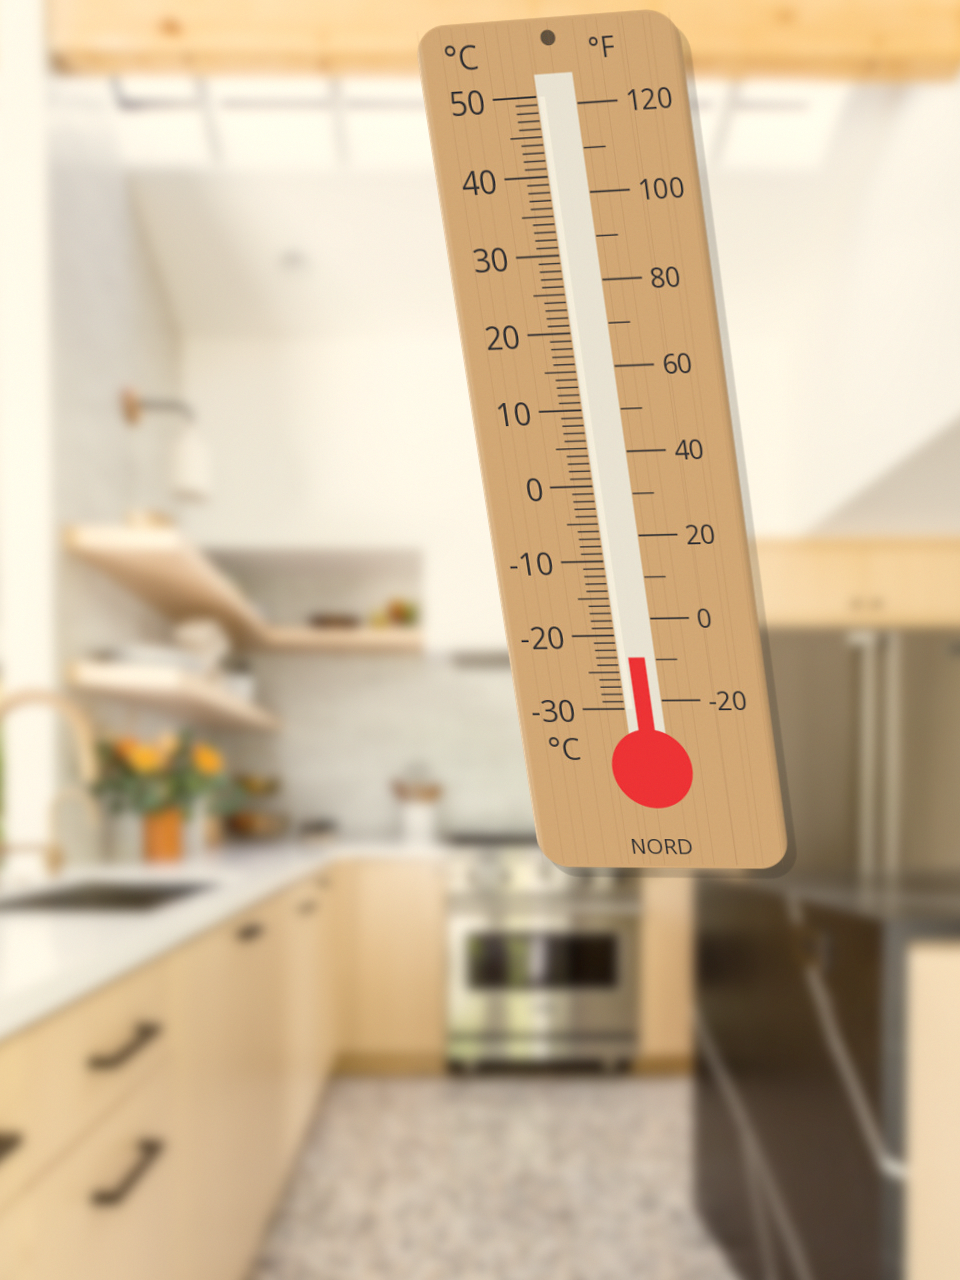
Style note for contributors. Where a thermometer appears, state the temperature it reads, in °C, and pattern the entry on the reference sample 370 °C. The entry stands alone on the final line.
-23 °C
